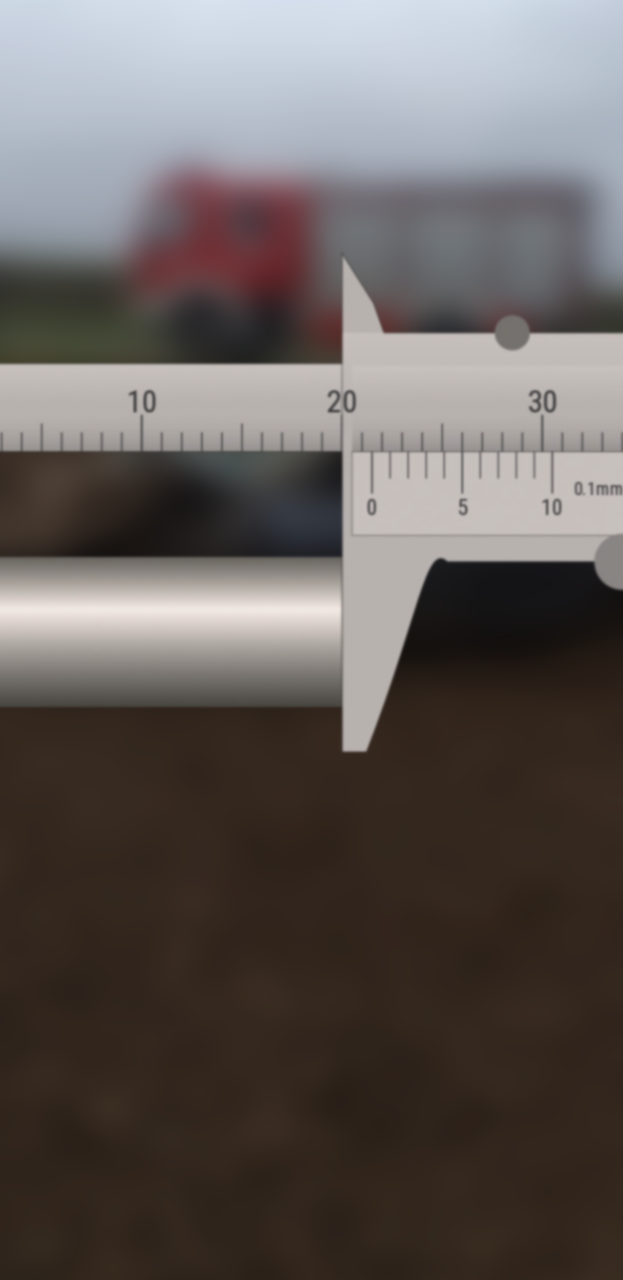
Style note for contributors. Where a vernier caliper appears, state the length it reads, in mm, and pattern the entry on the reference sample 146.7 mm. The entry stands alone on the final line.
21.5 mm
